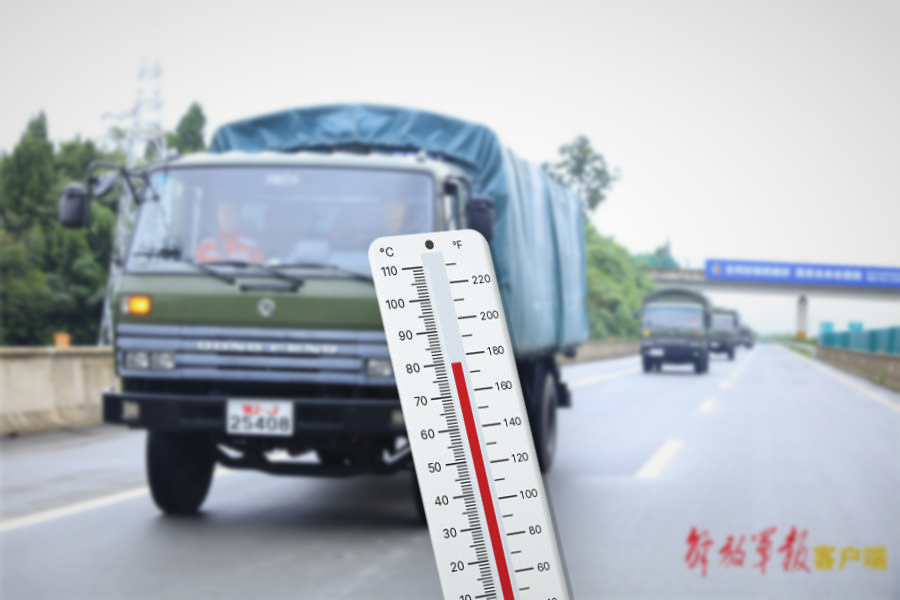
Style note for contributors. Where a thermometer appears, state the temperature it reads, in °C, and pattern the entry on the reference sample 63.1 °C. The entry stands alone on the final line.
80 °C
